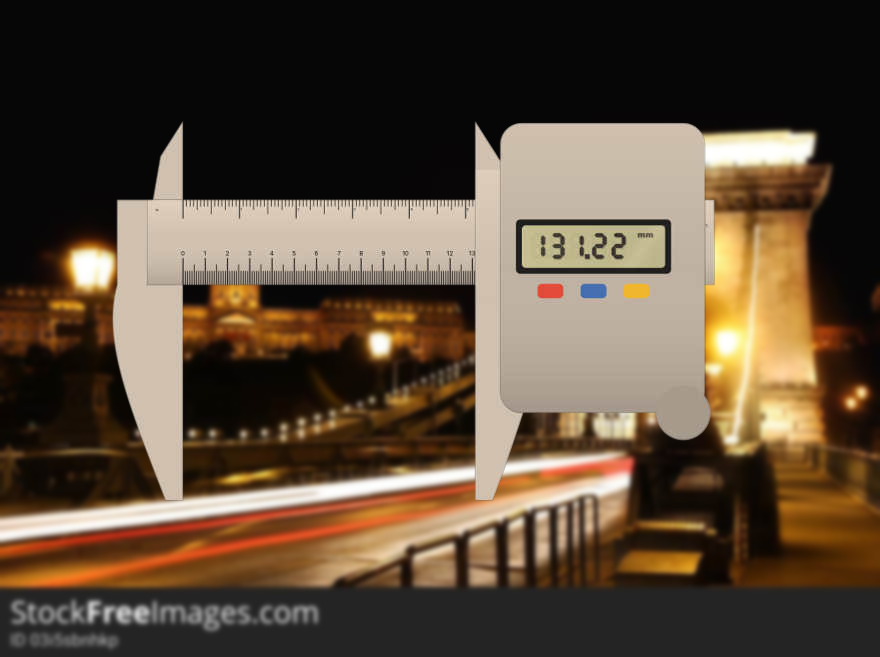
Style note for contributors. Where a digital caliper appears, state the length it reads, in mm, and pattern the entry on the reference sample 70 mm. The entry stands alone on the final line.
131.22 mm
